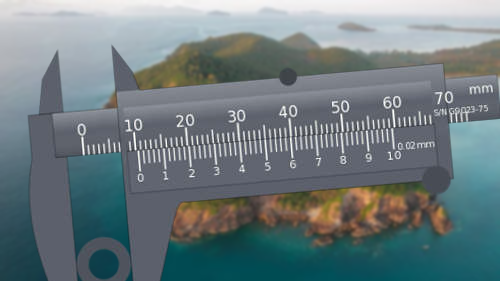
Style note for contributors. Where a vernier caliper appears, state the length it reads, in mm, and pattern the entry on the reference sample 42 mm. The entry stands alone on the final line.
10.5 mm
